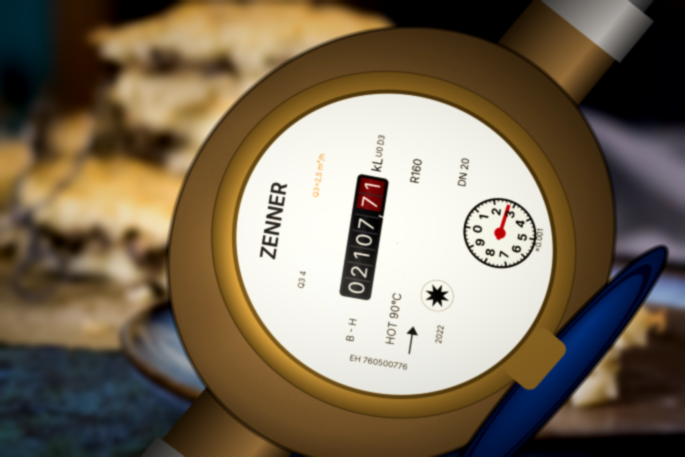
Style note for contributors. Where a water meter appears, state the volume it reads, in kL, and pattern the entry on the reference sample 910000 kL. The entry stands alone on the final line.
2107.712 kL
